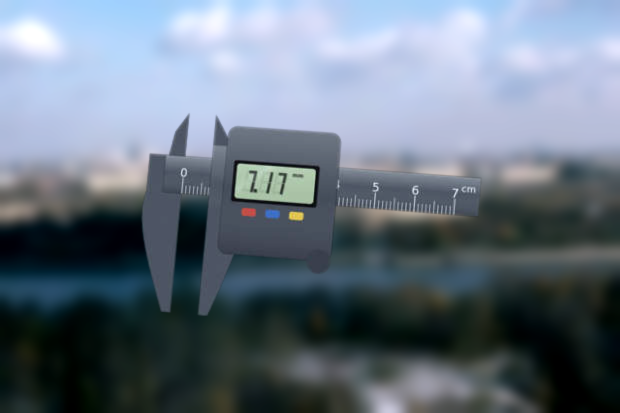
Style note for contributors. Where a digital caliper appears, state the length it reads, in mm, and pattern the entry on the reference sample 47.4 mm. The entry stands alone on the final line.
7.17 mm
